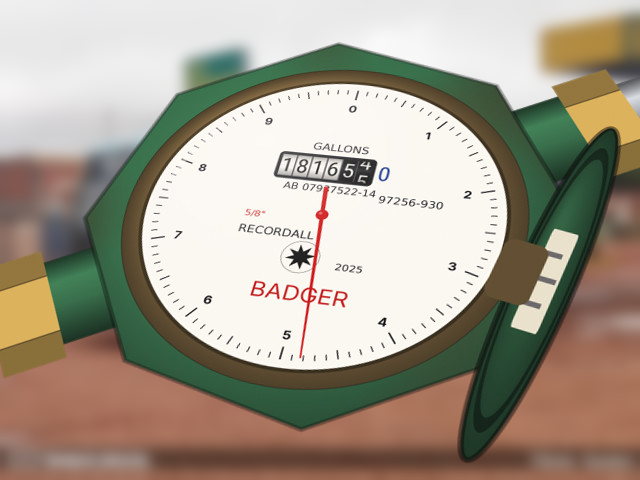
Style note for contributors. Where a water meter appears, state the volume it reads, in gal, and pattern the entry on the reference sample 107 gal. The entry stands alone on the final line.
1816544.8 gal
